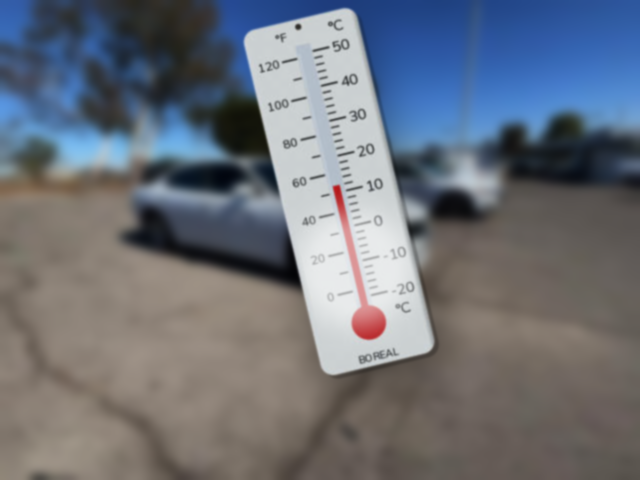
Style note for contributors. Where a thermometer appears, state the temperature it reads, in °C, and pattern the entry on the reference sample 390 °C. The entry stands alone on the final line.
12 °C
